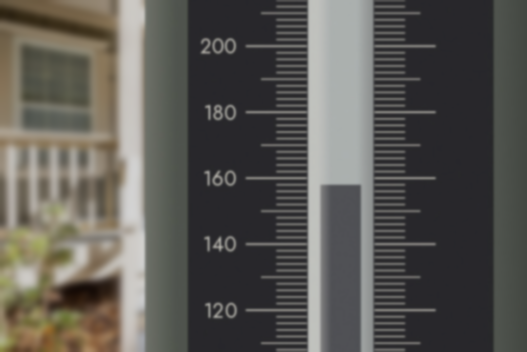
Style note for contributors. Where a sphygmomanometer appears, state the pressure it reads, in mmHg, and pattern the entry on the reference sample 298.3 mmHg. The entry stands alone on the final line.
158 mmHg
